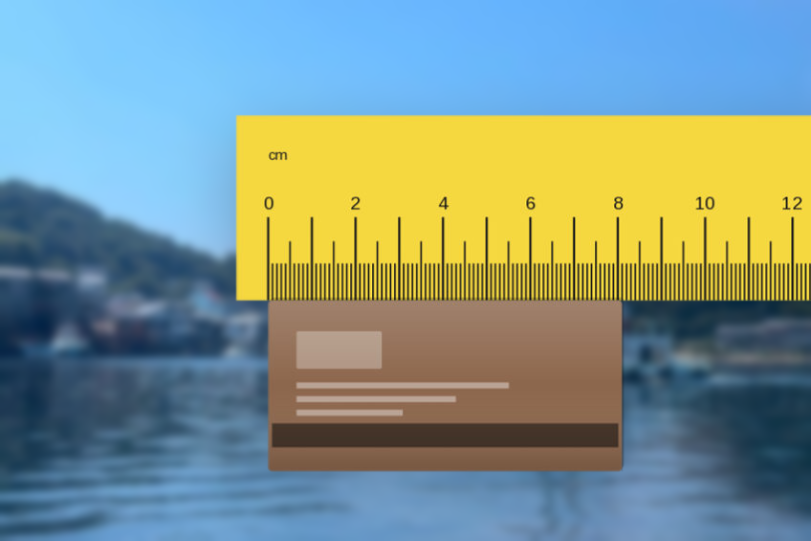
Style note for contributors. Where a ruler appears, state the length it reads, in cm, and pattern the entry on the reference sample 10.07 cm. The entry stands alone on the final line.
8.1 cm
